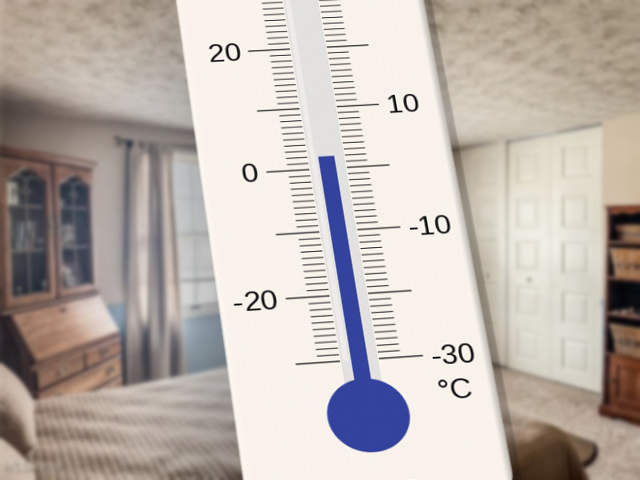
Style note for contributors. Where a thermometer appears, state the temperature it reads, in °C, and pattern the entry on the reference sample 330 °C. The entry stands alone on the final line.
2 °C
